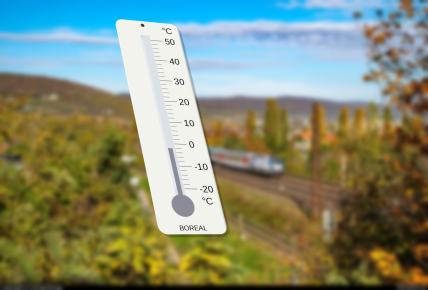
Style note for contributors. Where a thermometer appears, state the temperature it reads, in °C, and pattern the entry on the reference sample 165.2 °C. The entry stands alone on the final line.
-2 °C
